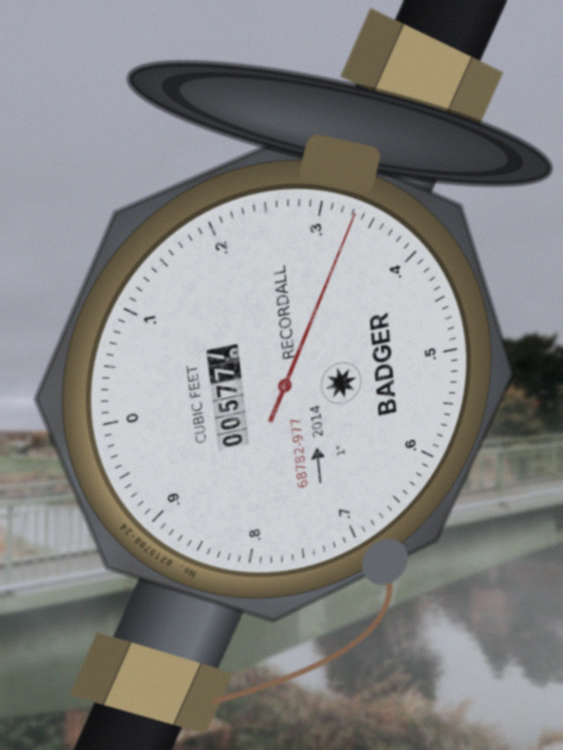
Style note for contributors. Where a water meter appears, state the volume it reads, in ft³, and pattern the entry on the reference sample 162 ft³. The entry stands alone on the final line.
5777.33 ft³
